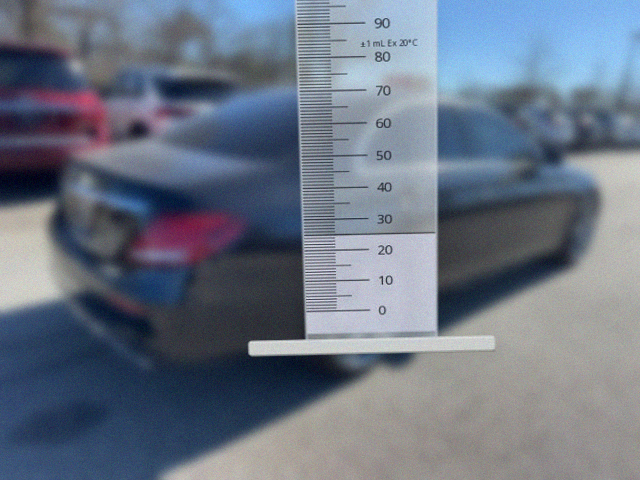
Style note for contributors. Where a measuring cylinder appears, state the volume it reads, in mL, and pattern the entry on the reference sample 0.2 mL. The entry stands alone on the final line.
25 mL
